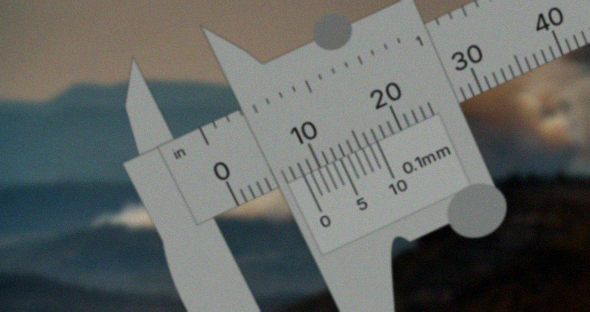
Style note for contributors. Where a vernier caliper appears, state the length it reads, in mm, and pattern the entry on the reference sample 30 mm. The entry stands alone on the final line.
8.0 mm
